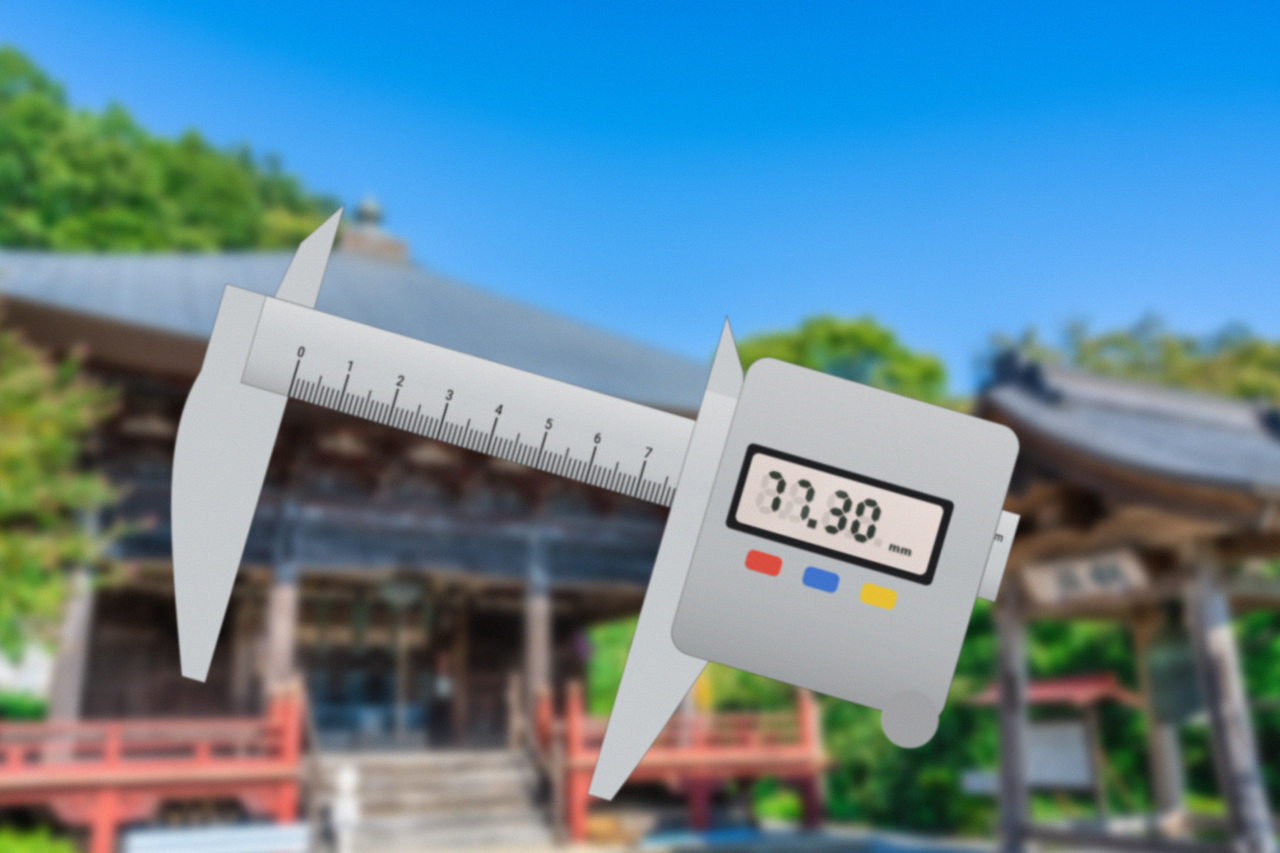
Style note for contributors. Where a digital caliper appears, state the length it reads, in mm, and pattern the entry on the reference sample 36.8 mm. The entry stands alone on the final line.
77.30 mm
